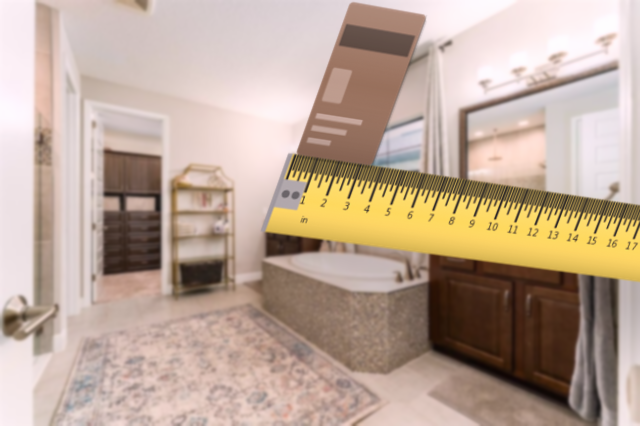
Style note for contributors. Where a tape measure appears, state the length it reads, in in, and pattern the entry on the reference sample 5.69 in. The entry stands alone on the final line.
3.5 in
